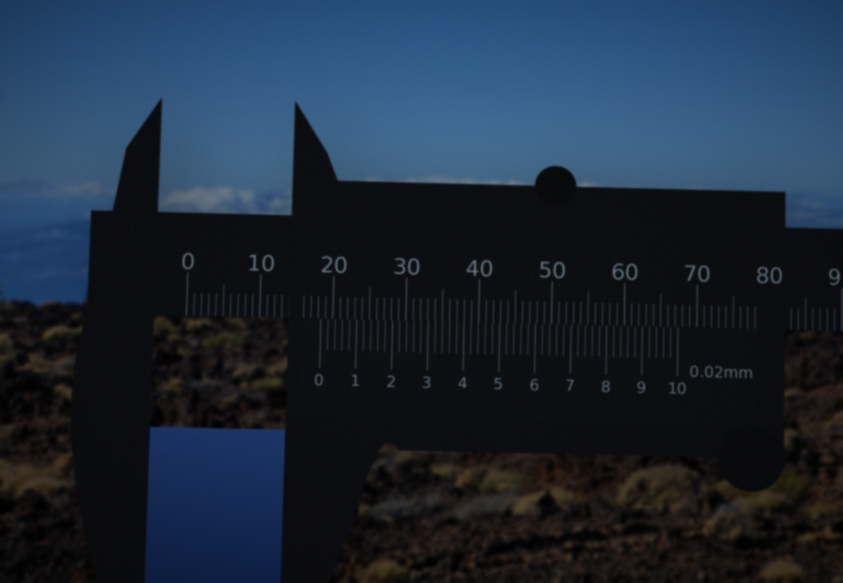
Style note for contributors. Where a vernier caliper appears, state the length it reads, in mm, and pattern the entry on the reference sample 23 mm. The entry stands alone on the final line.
18.4 mm
